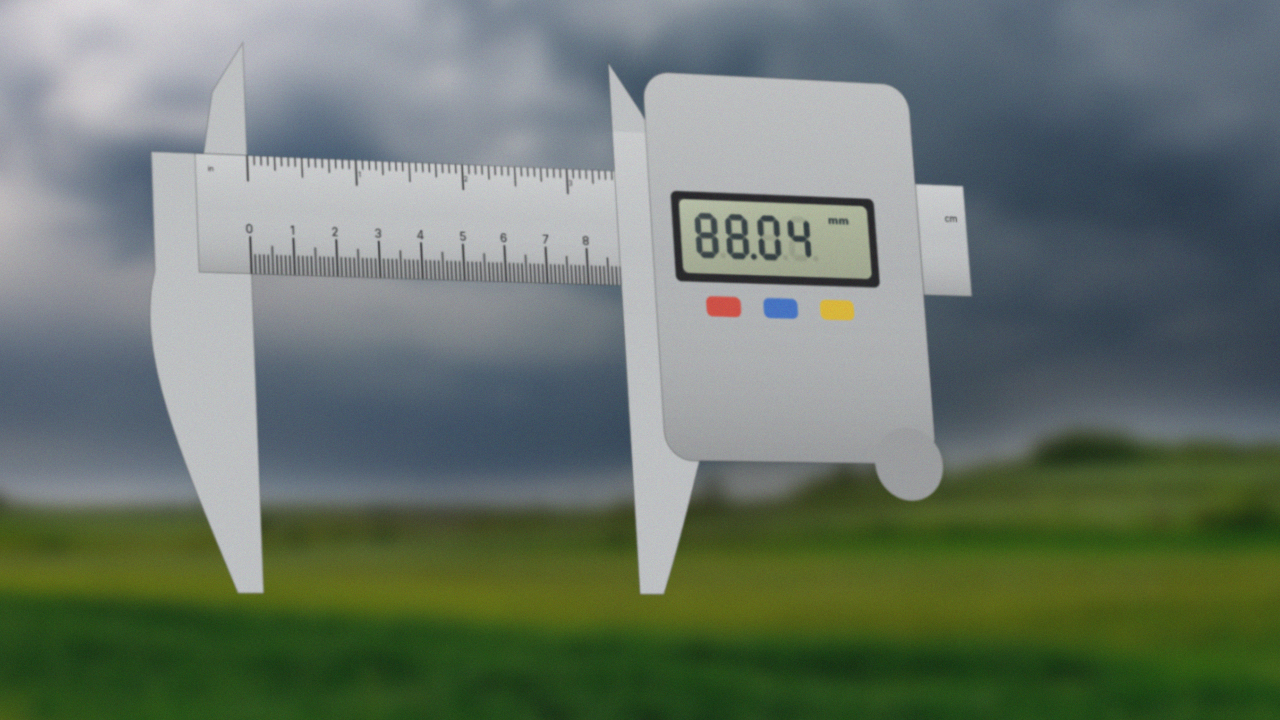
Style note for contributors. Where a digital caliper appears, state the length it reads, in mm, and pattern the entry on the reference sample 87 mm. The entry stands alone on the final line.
88.04 mm
